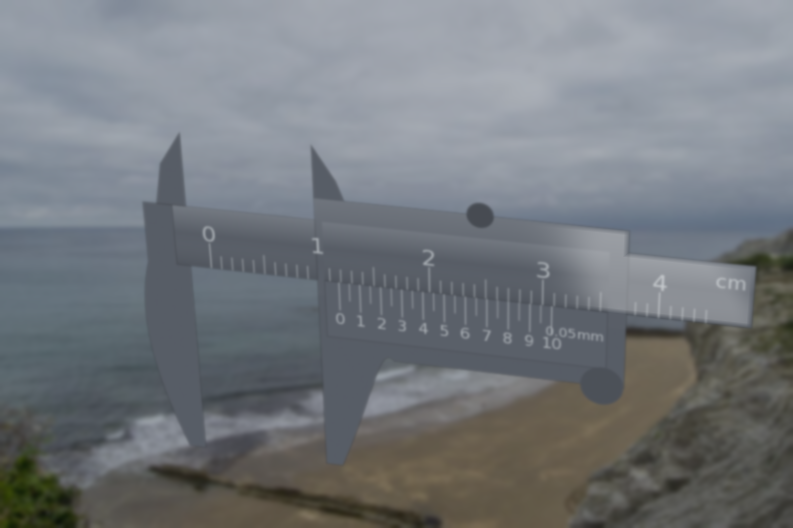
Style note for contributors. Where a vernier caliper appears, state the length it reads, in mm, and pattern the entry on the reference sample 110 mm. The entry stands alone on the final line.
11.8 mm
